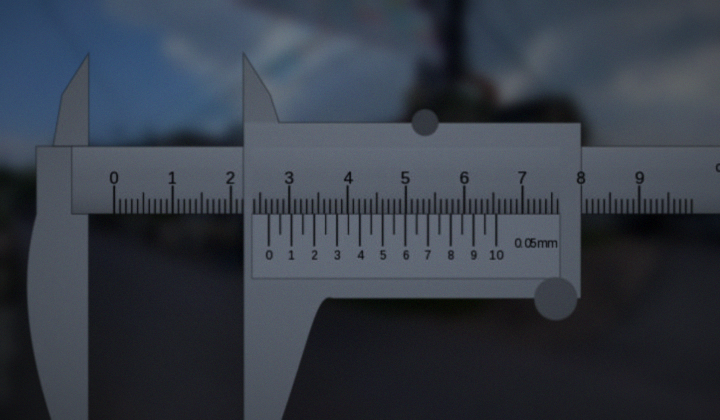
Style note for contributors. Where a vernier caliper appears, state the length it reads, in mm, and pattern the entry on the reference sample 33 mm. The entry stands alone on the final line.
26.5 mm
